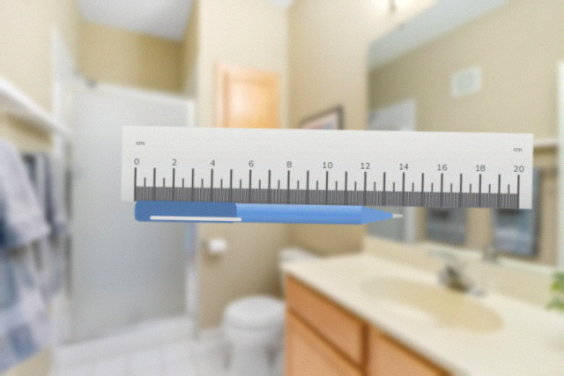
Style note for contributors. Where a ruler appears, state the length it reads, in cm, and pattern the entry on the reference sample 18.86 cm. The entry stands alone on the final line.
14 cm
